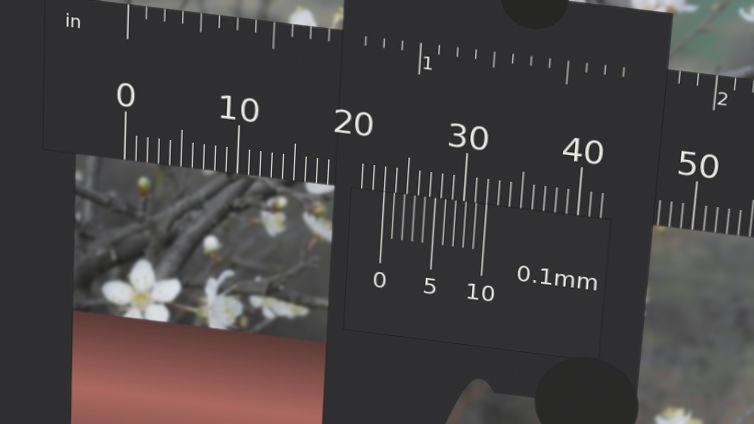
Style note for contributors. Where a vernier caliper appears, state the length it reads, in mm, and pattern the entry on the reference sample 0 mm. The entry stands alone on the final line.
23.0 mm
